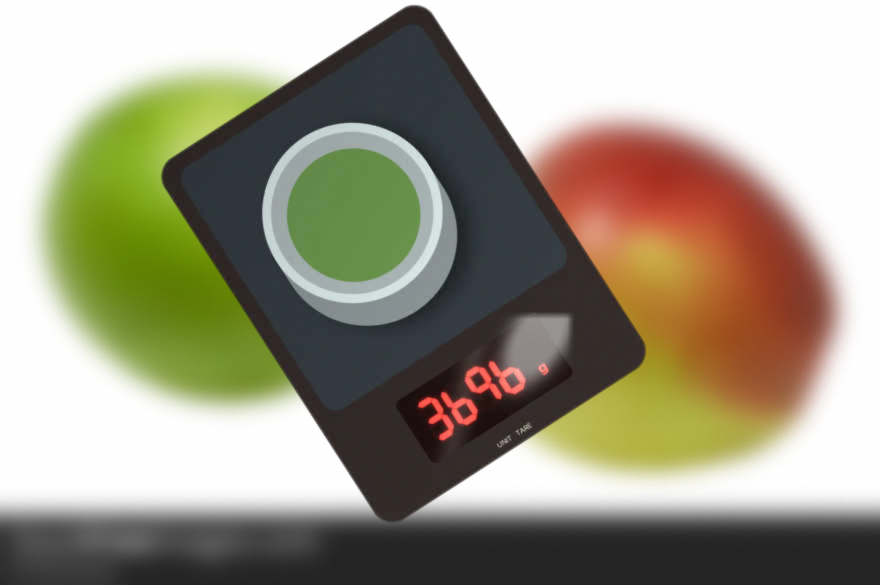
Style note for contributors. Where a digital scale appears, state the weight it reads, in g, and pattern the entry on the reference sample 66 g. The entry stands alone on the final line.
3696 g
